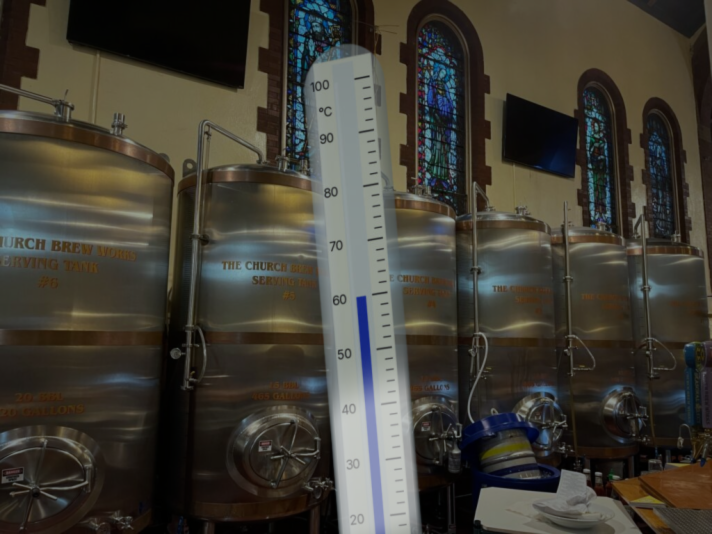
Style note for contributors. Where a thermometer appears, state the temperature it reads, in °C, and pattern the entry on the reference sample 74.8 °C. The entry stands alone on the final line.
60 °C
